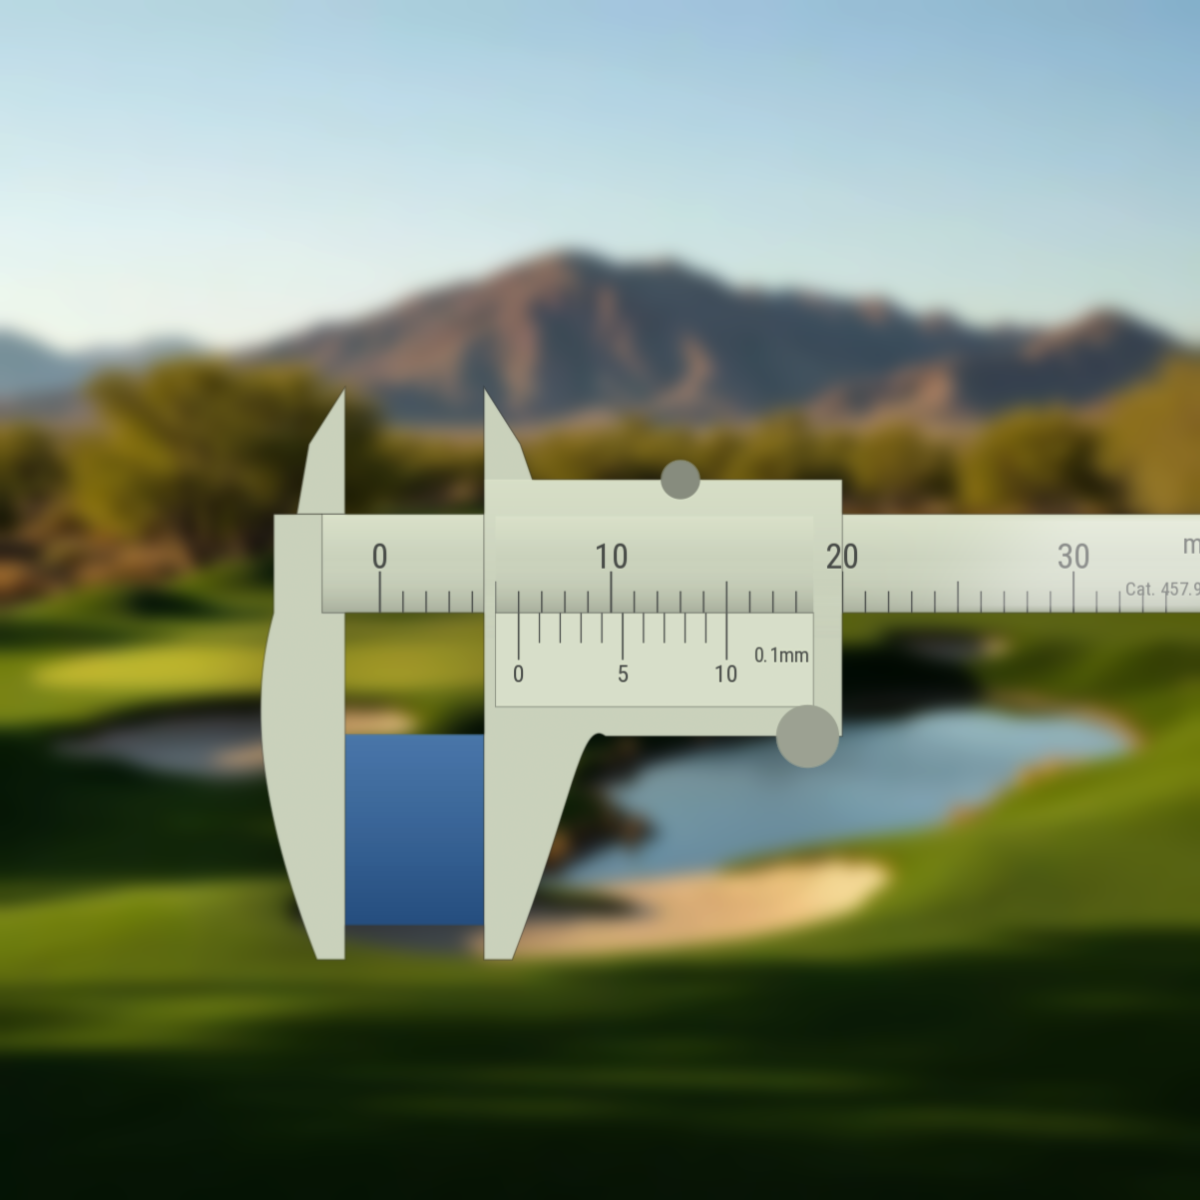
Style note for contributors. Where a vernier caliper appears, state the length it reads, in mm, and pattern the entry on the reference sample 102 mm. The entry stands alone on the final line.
6.0 mm
